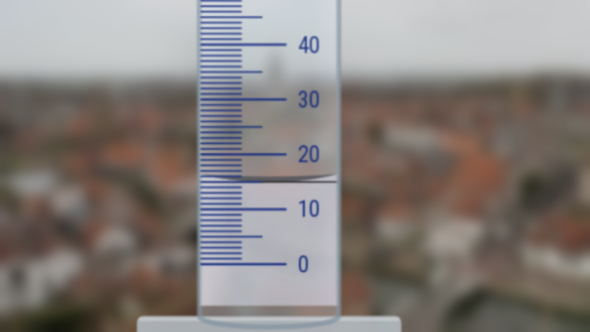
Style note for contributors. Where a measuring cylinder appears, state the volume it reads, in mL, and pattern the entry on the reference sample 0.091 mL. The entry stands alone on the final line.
15 mL
